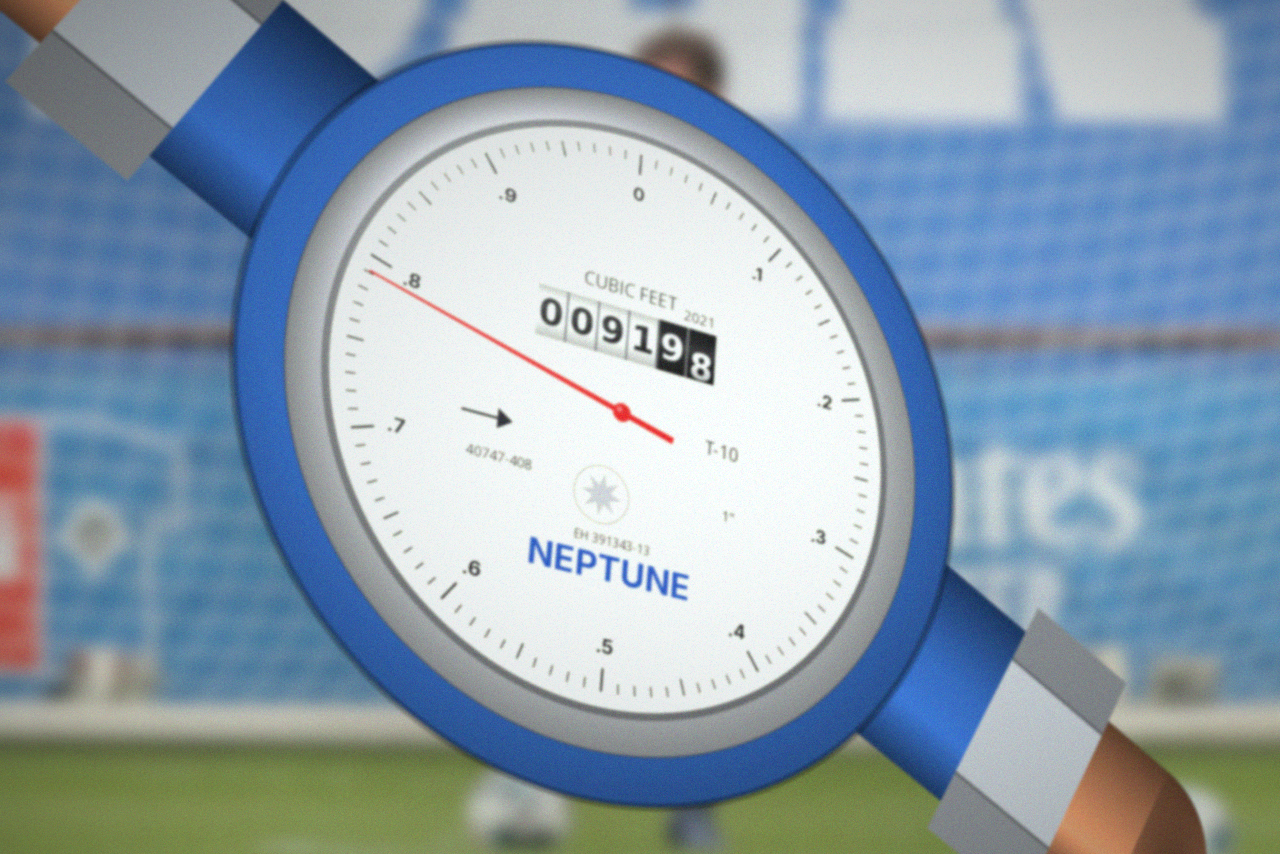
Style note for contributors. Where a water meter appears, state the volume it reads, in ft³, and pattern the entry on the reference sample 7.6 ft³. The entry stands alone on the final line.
9197.79 ft³
